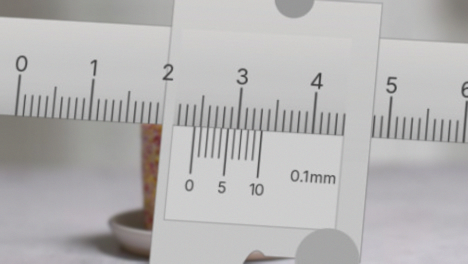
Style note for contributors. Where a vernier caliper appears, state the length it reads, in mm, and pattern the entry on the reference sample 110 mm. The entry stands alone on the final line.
24.2 mm
